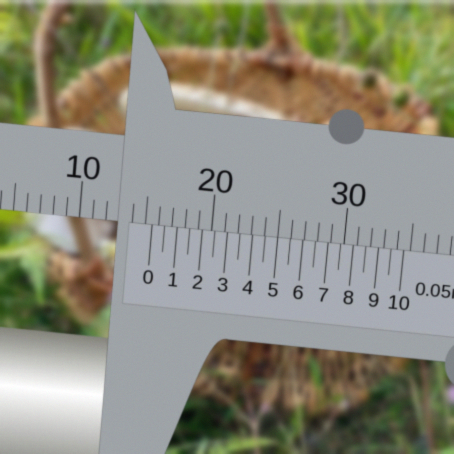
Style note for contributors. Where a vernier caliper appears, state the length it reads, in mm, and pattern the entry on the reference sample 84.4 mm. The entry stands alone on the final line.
15.5 mm
